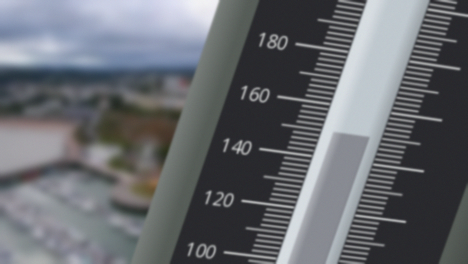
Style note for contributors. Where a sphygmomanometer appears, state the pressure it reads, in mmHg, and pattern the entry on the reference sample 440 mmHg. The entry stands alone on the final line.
150 mmHg
